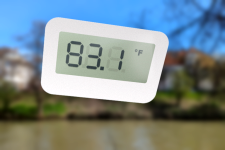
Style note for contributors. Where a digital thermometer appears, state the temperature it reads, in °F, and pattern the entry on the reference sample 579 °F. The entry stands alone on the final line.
83.1 °F
